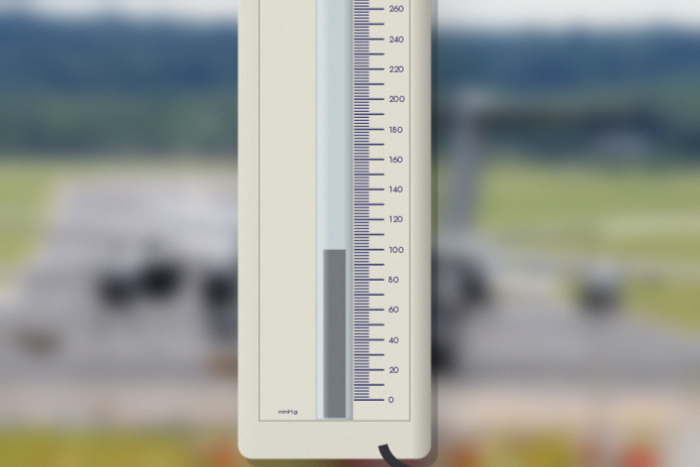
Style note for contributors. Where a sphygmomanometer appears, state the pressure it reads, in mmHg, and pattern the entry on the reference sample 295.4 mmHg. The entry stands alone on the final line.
100 mmHg
